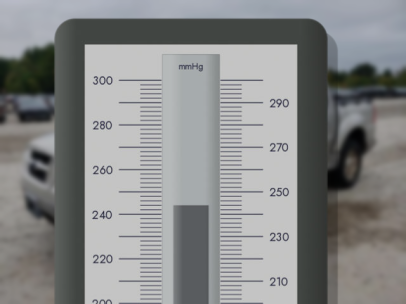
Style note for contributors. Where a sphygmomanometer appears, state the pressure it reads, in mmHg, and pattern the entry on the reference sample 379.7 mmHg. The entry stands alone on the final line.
244 mmHg
